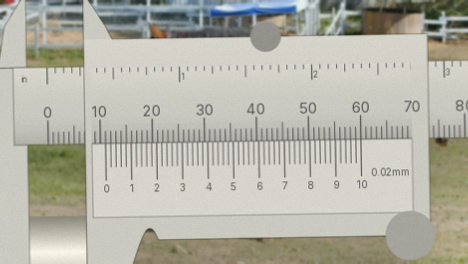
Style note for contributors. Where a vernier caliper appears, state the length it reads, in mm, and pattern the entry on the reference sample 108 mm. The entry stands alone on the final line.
11.0 mm
